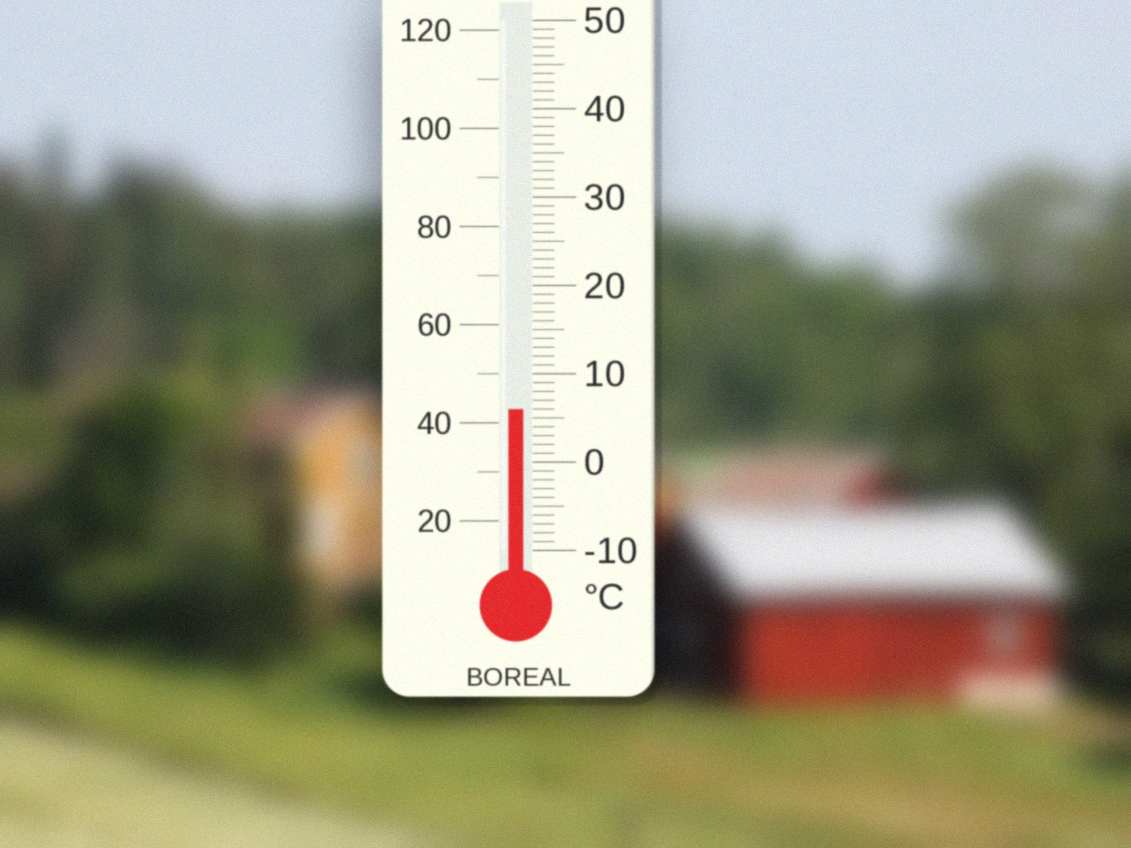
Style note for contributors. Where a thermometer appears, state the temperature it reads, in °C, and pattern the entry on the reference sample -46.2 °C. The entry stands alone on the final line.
6 °C
